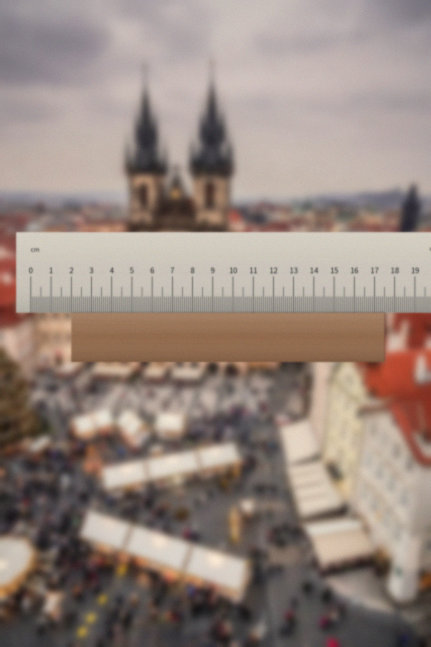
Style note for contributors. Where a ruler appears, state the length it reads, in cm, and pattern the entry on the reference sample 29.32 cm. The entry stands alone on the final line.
15.5 cm
